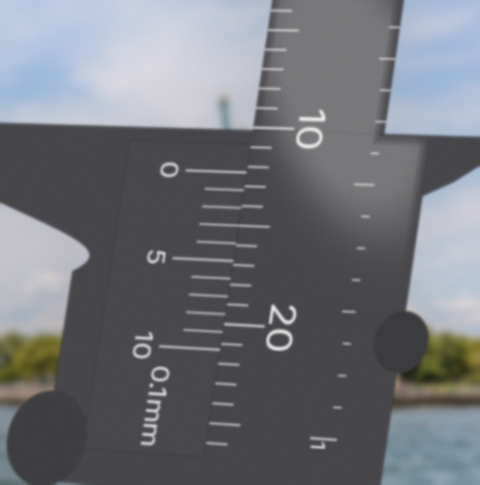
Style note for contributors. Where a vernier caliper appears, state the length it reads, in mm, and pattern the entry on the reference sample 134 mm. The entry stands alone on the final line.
12.3 mm
